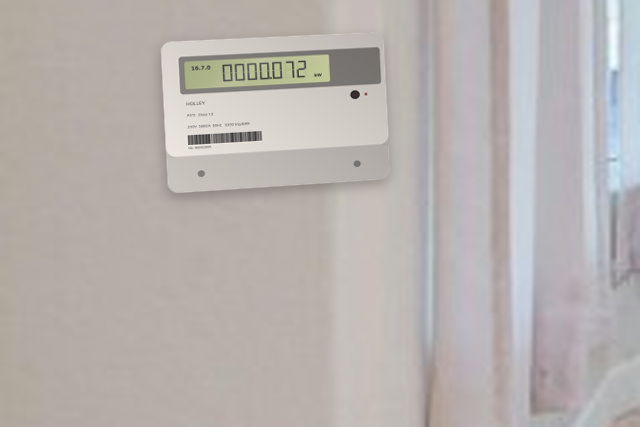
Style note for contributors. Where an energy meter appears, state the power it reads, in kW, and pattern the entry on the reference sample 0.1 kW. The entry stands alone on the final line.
0.072 kW
